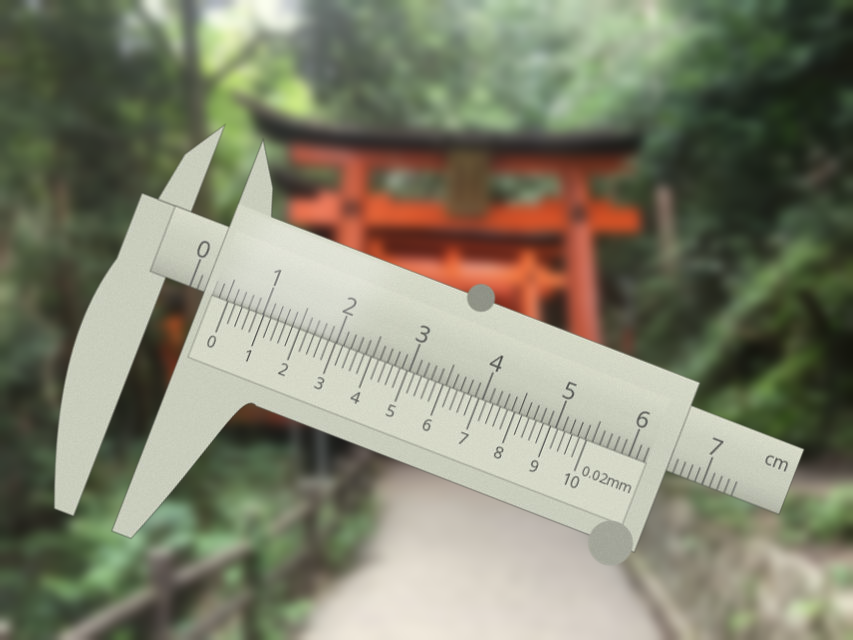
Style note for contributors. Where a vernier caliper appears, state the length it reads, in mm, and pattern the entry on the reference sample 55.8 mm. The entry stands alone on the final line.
5.2 mm
